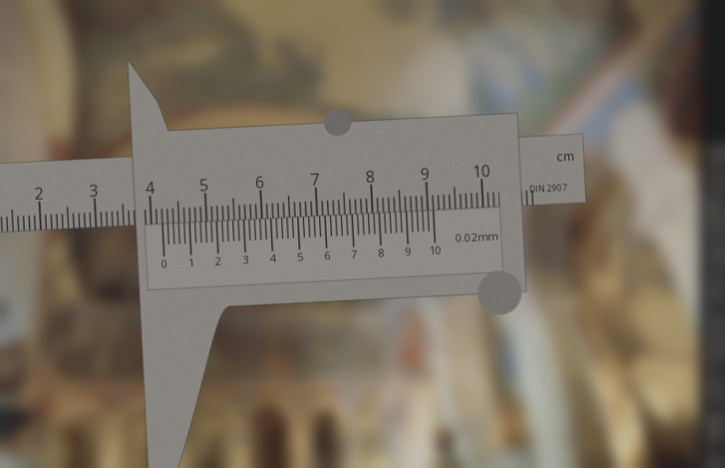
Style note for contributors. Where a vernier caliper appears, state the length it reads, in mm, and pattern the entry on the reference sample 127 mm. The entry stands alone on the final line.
42.0 mm
